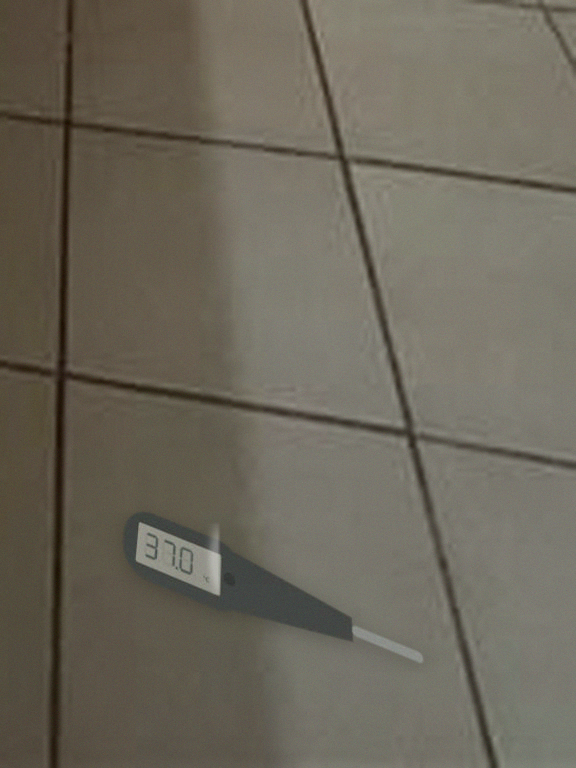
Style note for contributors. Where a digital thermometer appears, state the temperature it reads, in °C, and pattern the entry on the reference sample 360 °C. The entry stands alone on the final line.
37.0 °C
